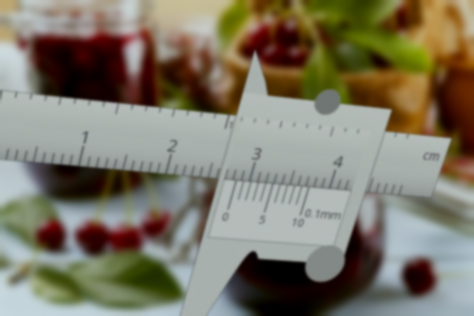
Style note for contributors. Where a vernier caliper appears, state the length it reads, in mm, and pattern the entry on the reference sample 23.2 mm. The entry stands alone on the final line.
28.4 mm
